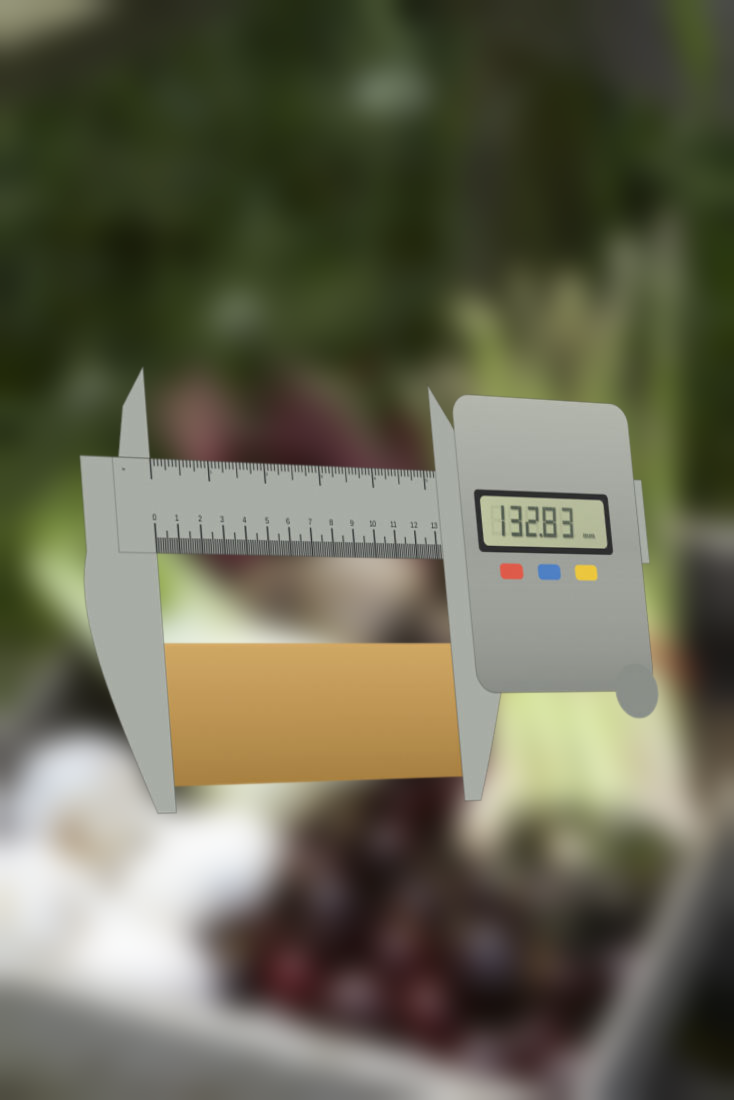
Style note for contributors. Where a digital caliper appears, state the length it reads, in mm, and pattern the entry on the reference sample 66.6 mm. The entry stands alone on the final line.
132.83 mm
